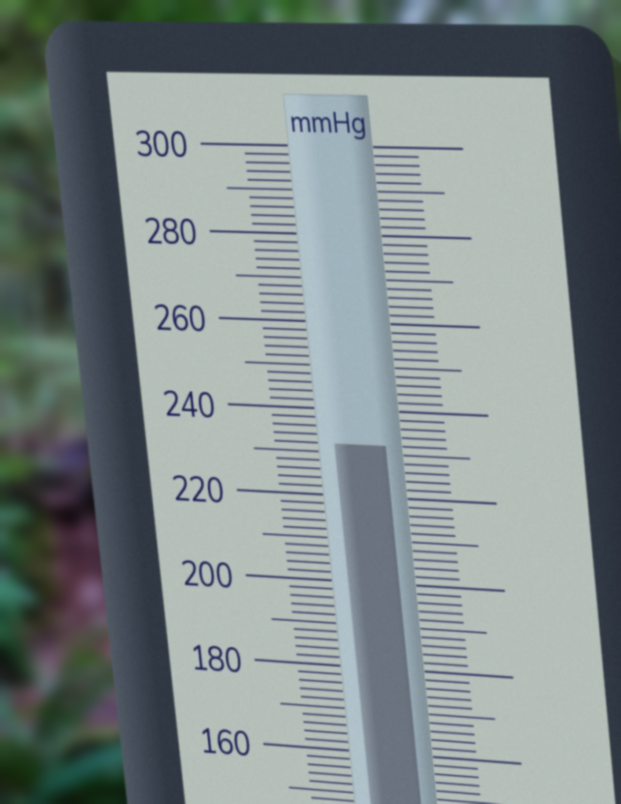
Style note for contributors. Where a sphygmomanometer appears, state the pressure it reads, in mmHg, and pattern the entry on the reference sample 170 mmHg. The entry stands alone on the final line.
232 mmHg
